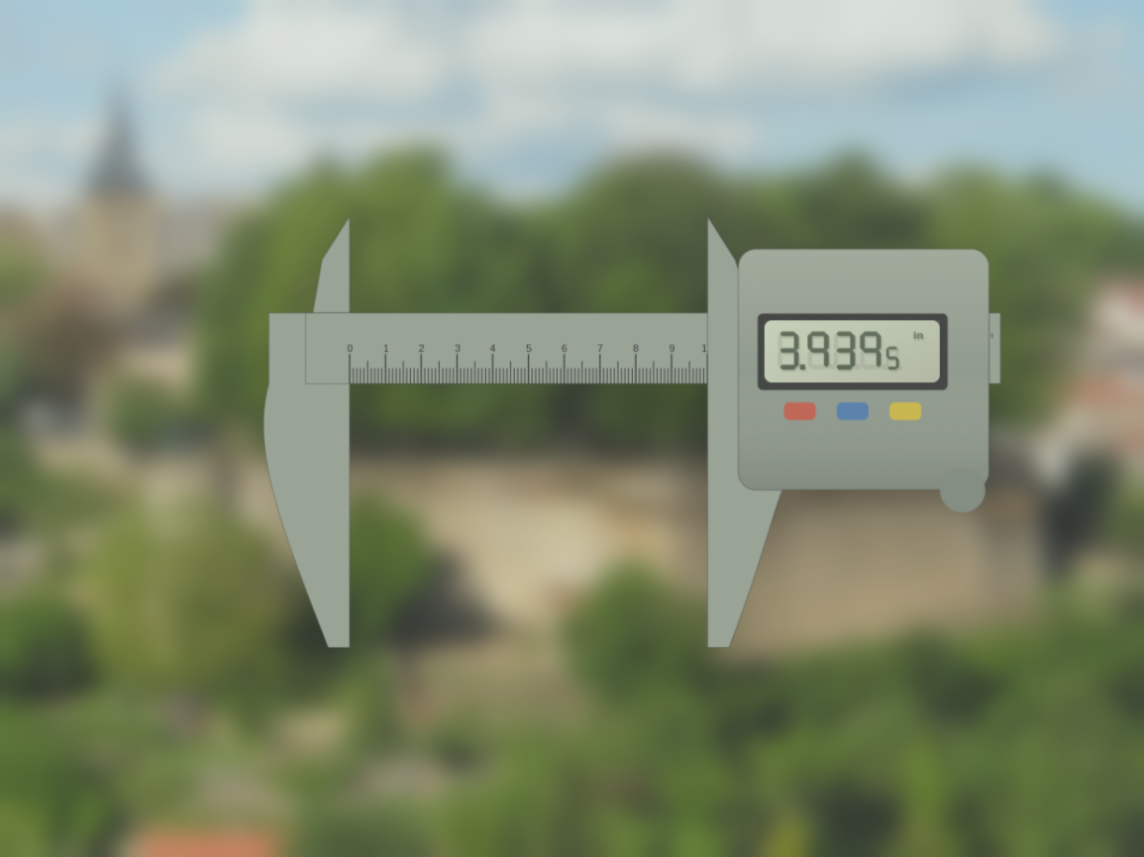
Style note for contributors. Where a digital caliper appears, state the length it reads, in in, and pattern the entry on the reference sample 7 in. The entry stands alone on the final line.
3.9395 in
